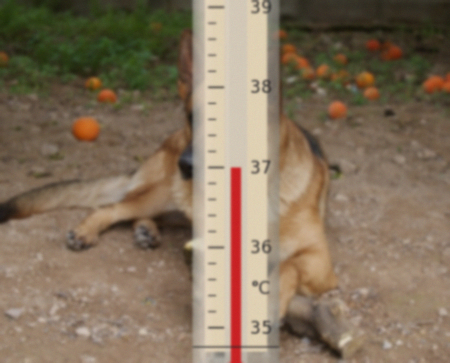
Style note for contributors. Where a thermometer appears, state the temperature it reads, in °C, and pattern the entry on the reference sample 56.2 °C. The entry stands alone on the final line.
37 °C
